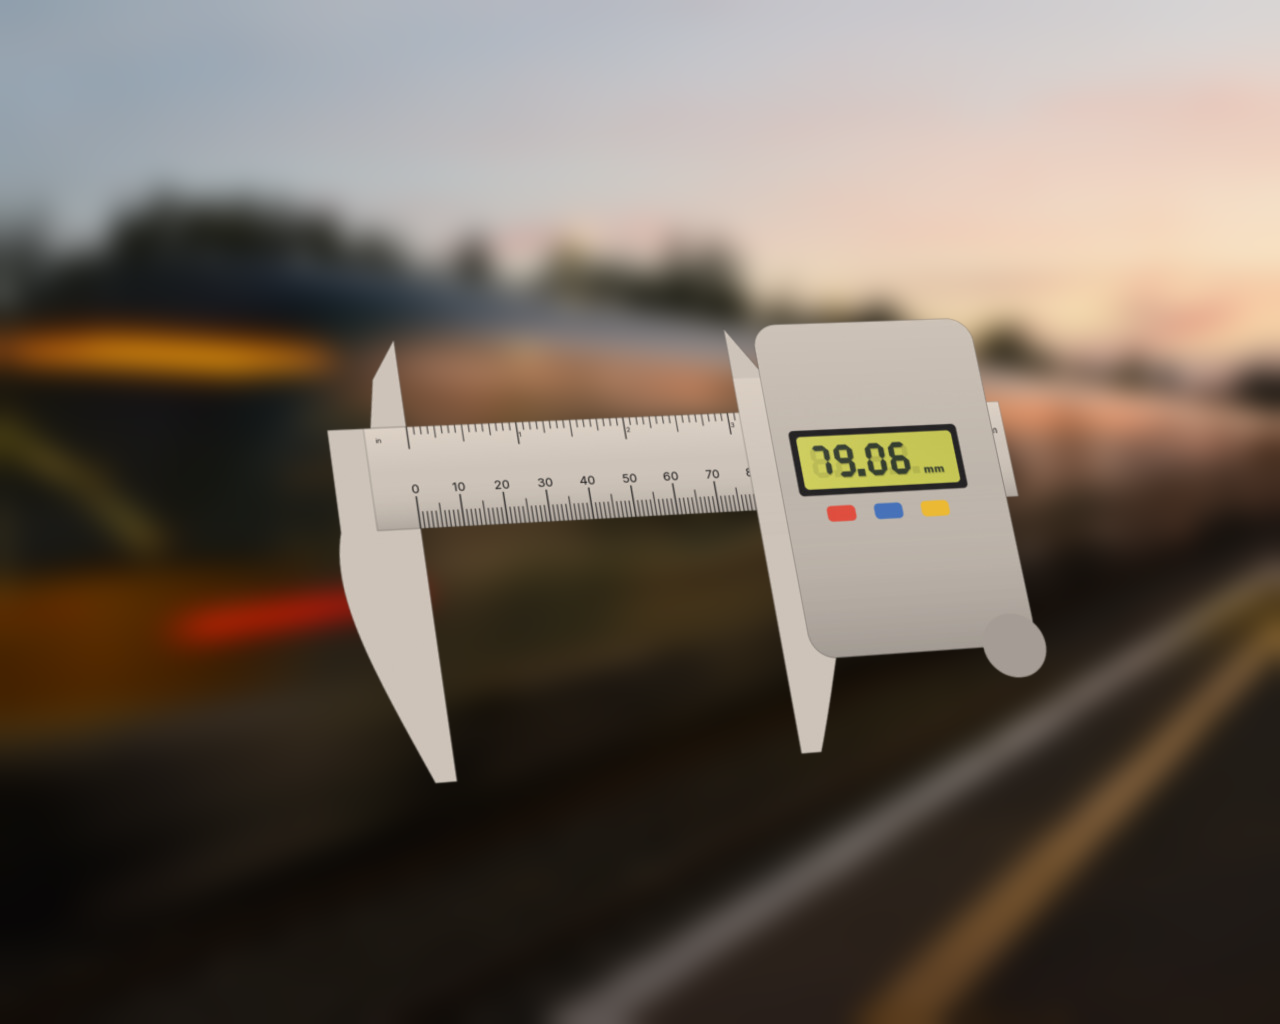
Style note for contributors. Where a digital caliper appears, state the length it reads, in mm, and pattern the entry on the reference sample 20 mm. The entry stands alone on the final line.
79.06 mm
